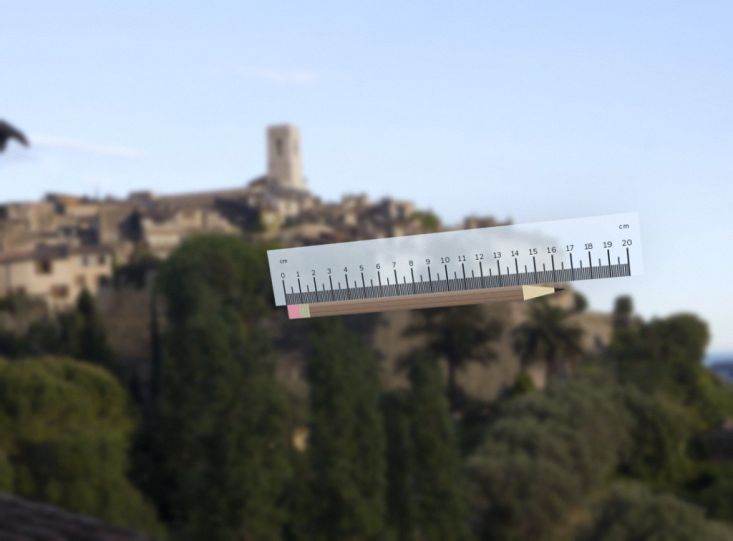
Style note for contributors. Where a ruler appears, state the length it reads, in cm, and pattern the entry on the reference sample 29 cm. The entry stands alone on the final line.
16.5 cm
